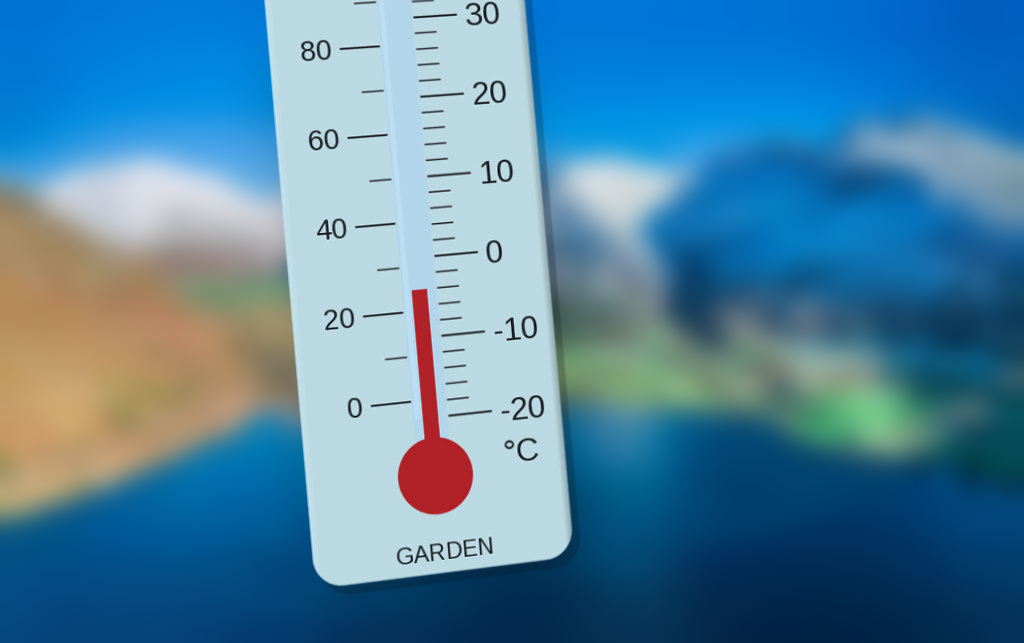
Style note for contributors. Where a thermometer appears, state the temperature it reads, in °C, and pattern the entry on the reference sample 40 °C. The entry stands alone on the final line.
-4 °C
